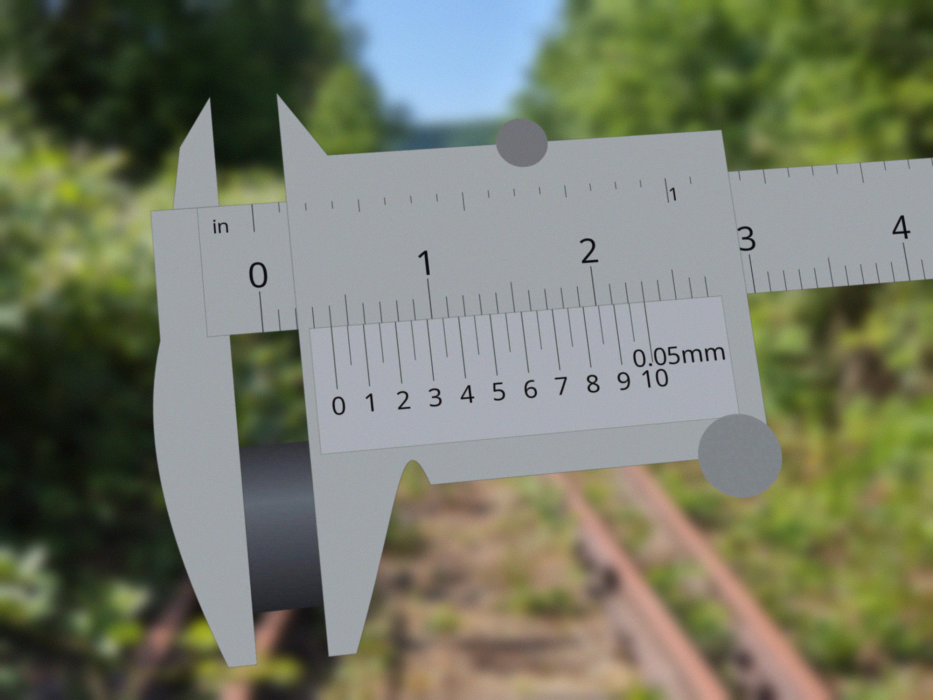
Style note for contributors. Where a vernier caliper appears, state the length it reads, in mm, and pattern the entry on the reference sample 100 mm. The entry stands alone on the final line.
4.0 mm
